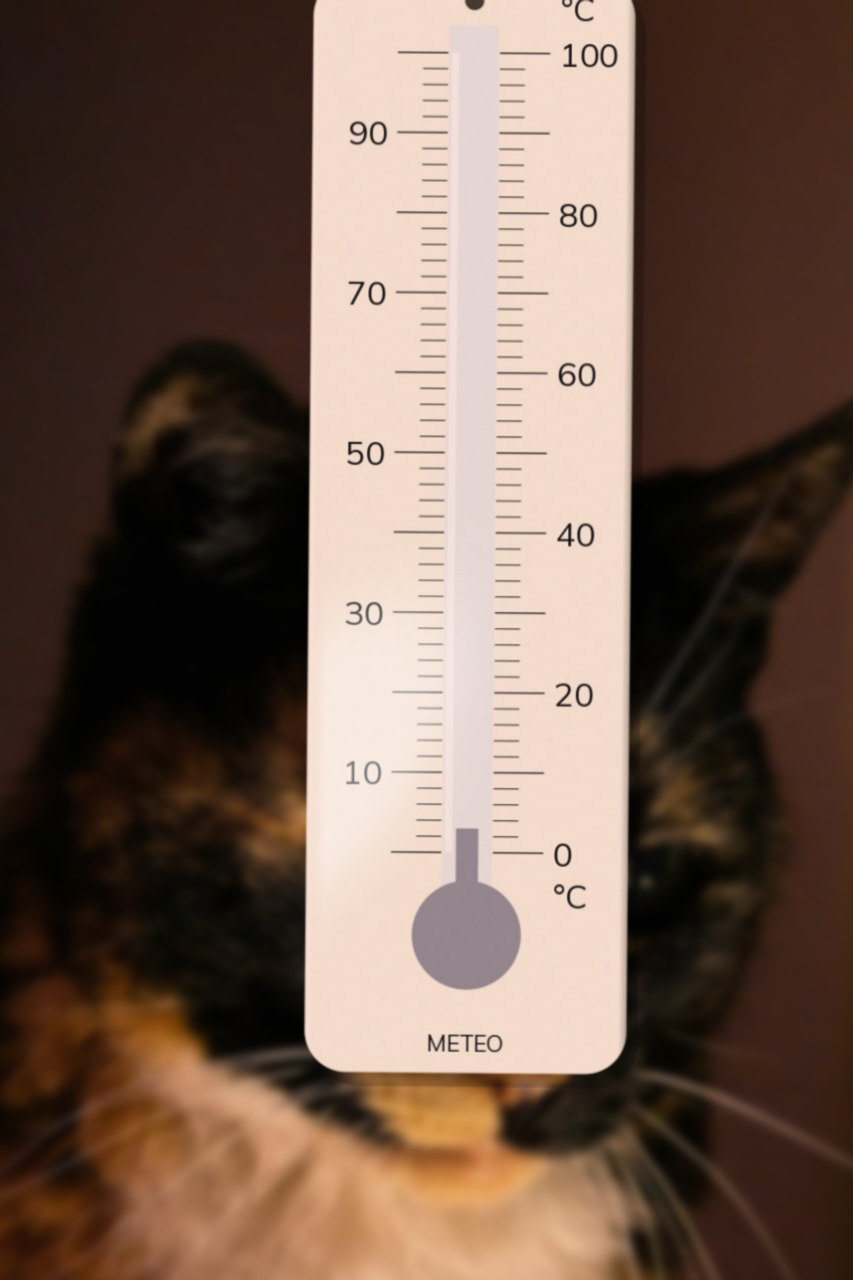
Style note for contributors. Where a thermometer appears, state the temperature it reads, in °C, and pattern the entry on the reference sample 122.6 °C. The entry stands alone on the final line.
3 °C
